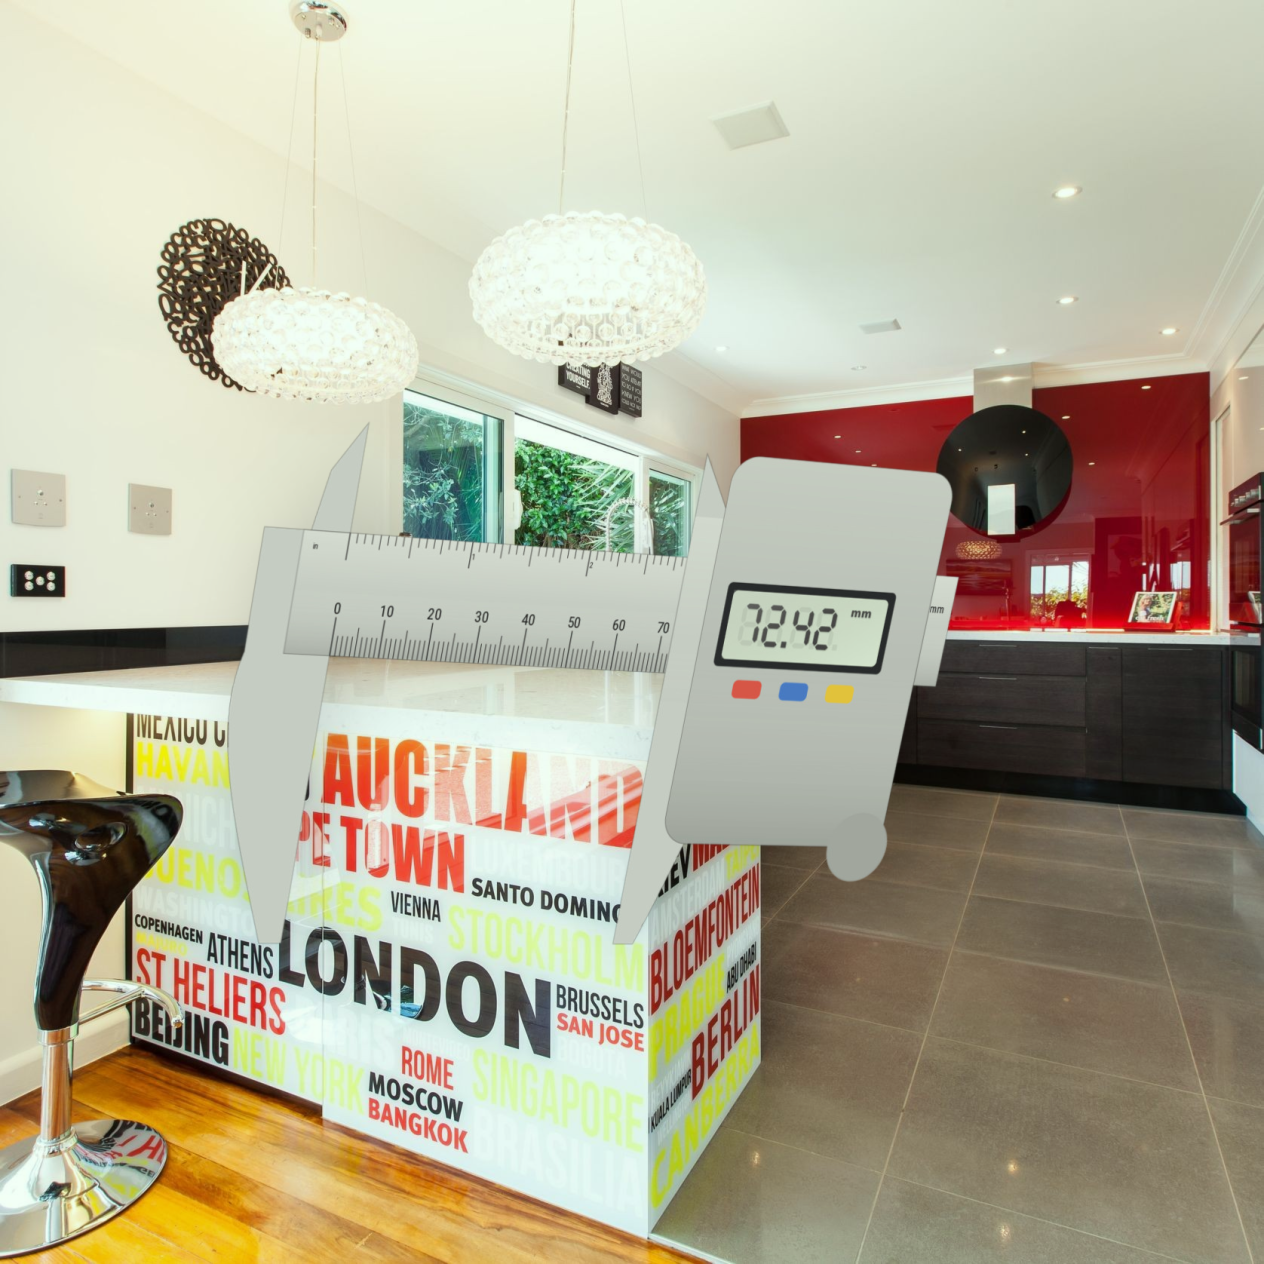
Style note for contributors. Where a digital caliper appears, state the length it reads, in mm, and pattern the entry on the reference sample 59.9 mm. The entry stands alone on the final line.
72.42 mm
